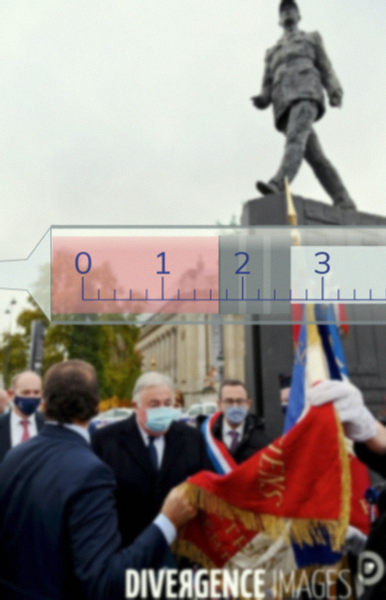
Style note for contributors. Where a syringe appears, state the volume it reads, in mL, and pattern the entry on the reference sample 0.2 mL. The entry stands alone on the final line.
1.7 mL
